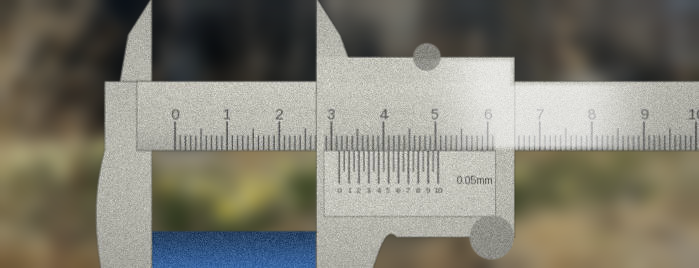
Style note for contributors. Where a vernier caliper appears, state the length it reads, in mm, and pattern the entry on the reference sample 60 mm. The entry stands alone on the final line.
31.5 mm
